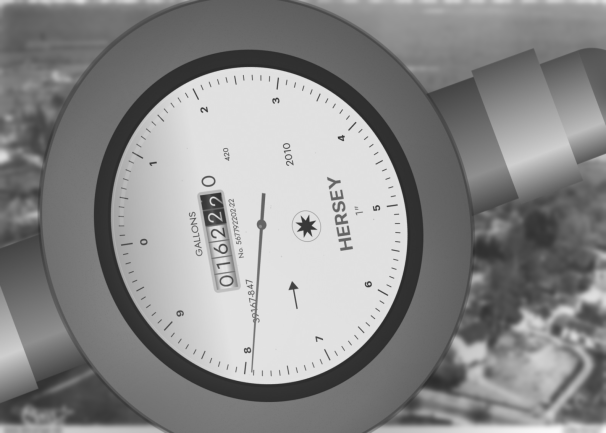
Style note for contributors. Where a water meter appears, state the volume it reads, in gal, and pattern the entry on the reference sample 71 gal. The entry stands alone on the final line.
162217.9 gal
